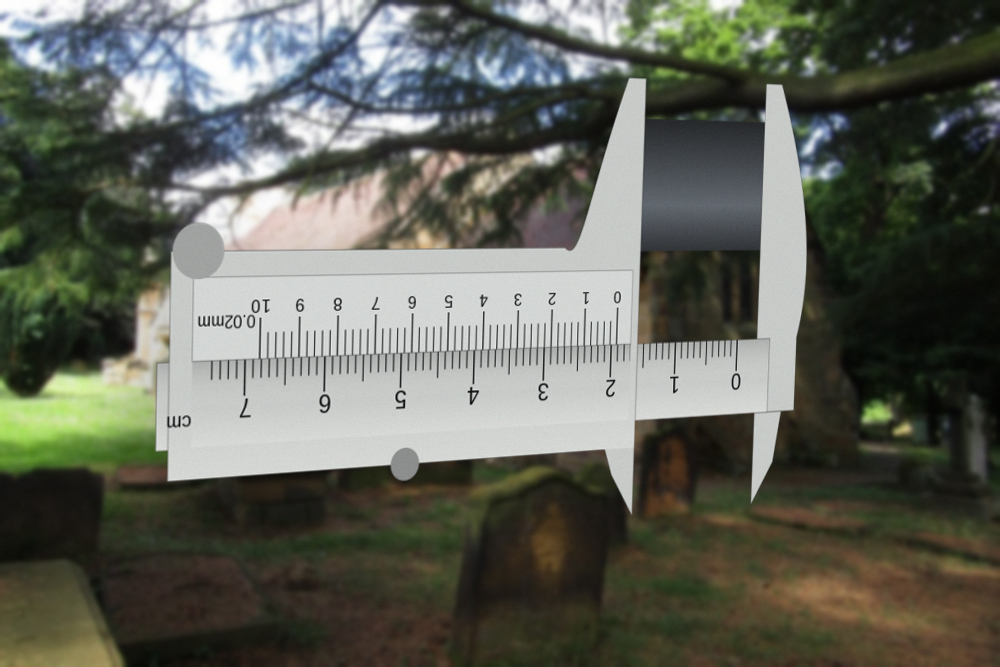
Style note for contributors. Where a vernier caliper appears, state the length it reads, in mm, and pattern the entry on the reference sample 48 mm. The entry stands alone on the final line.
19.2 mm
